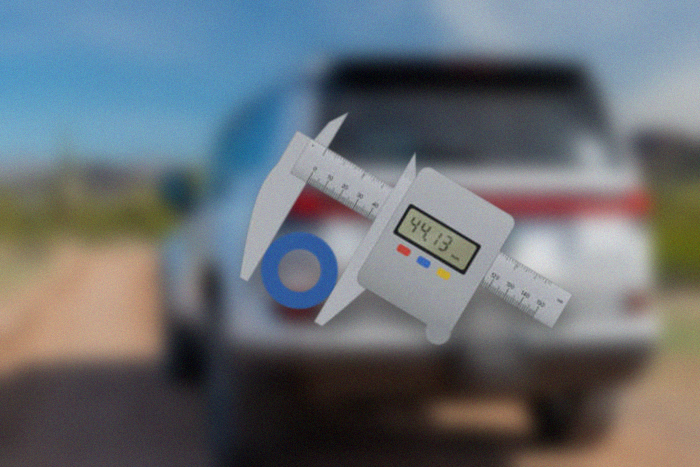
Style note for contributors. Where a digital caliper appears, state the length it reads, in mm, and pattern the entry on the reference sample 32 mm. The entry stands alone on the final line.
44.13 mm
